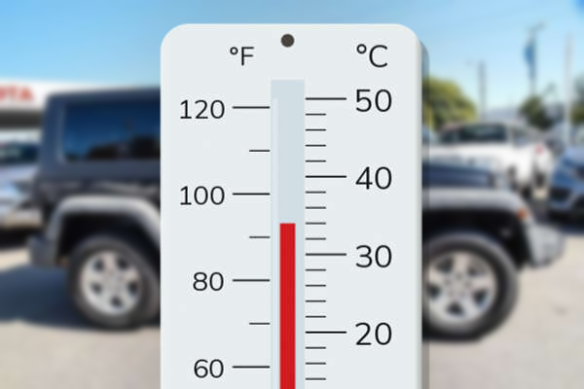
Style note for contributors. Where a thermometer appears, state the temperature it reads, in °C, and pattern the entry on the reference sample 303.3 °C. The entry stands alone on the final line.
34 °C
